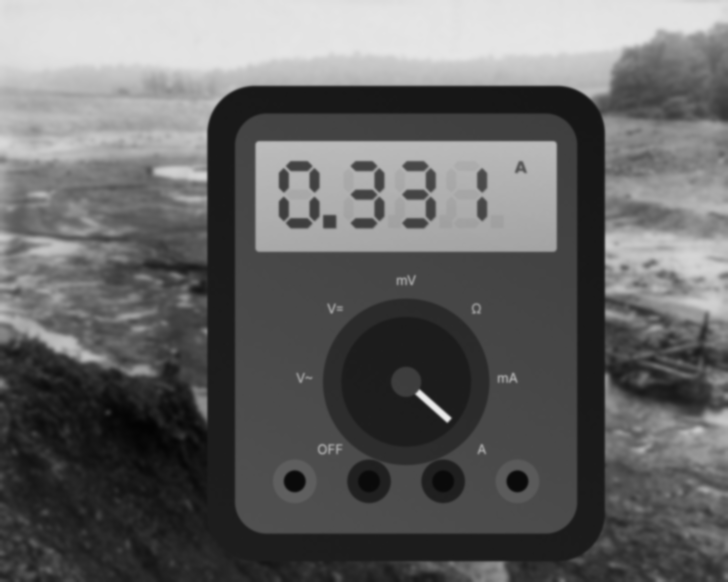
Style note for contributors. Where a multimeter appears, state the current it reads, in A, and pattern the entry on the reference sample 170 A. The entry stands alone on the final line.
0.331 A
